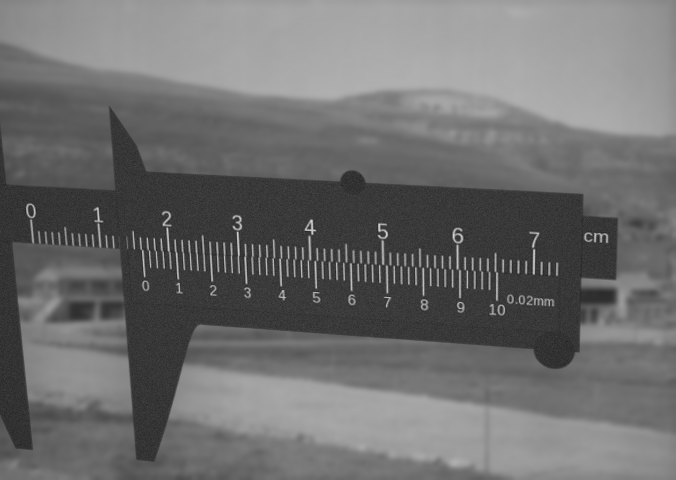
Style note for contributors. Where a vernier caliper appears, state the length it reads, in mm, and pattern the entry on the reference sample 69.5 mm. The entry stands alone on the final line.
16.2 mm
